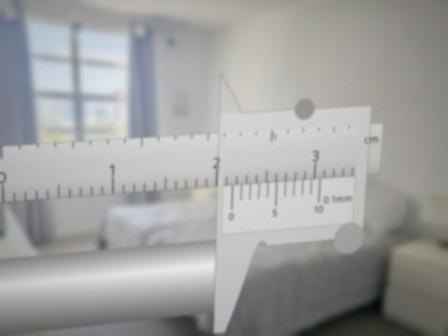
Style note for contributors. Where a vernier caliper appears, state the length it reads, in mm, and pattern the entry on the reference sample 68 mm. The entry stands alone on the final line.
21.6 mm
